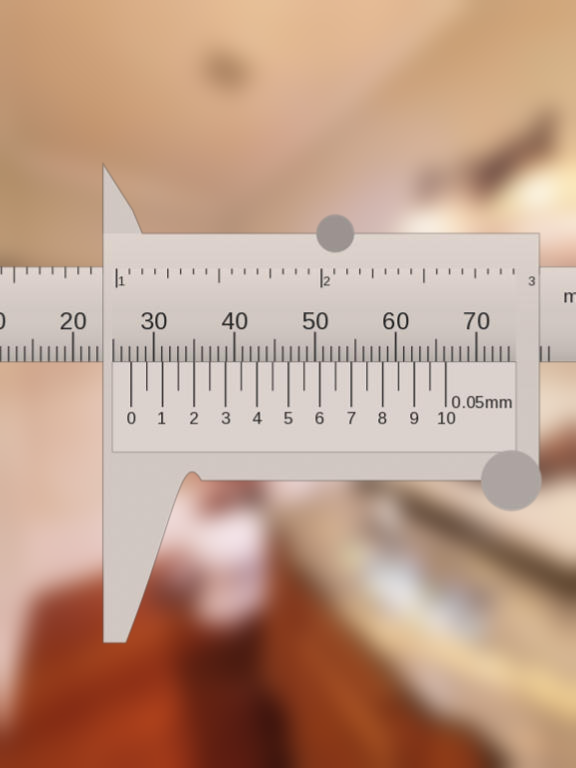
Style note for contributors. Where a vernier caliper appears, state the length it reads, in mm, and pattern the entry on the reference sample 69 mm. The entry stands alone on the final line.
27.2 mm
